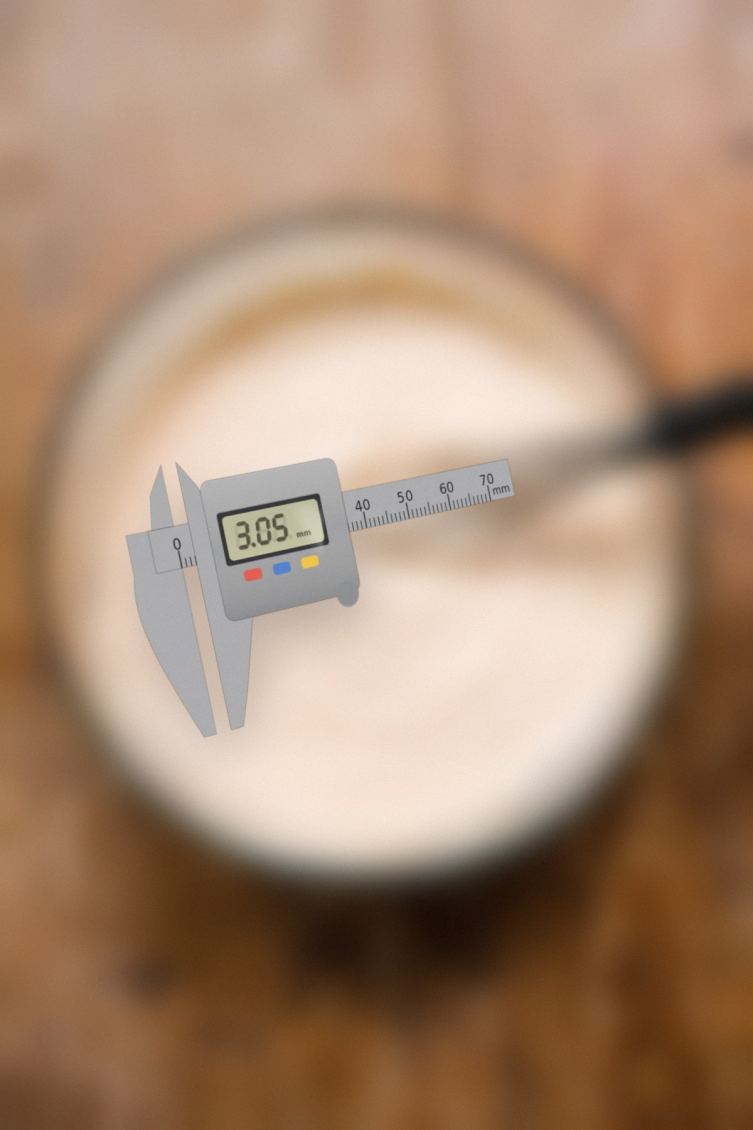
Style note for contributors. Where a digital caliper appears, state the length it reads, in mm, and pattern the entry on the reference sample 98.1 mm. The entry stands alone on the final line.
3.05 mm
